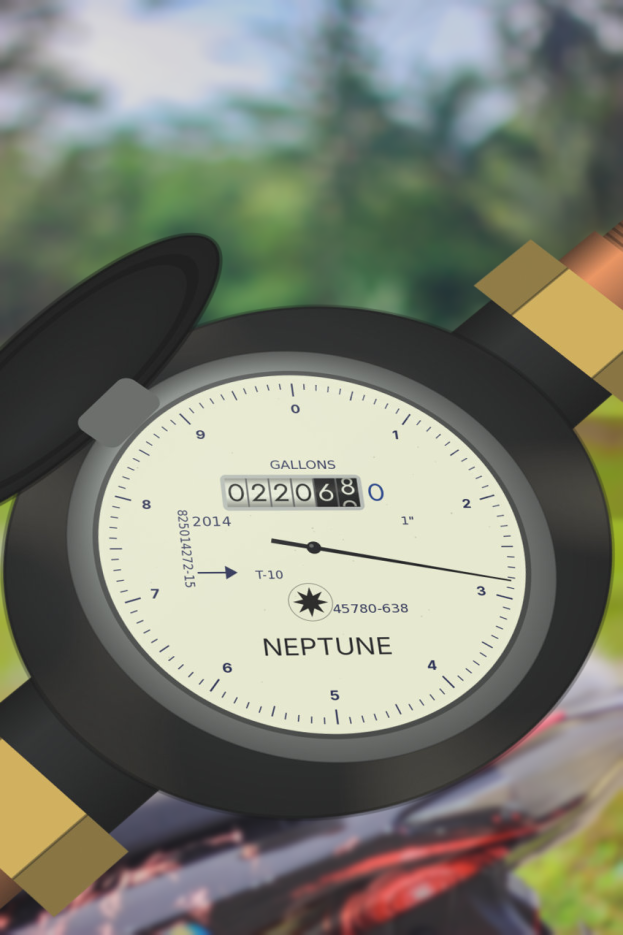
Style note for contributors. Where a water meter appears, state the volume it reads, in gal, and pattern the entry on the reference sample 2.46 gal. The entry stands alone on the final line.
220682.8 gal
